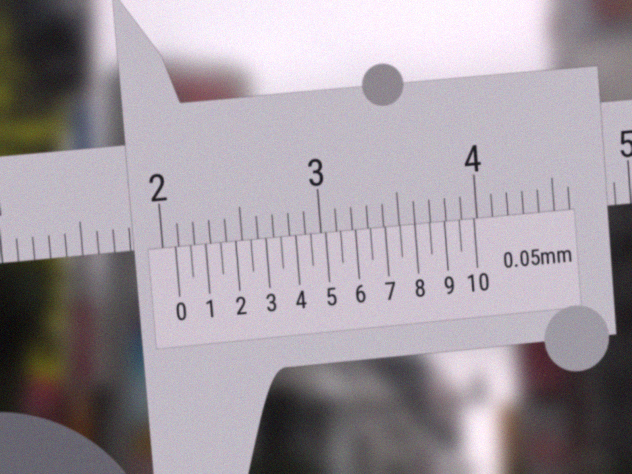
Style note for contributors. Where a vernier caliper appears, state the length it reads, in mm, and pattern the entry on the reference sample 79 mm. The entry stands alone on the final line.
20.8 mm
